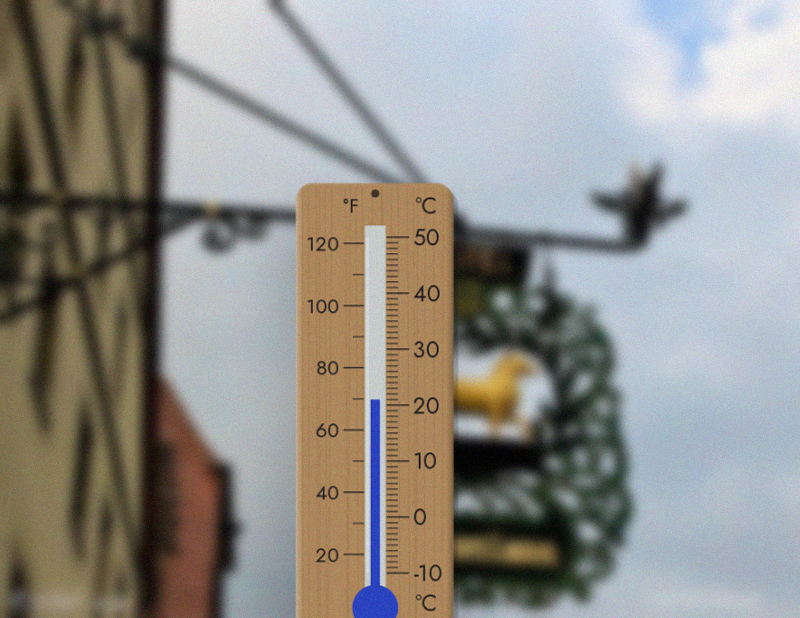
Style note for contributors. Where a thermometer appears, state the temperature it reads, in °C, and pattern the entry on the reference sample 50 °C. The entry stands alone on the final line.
21 °C
